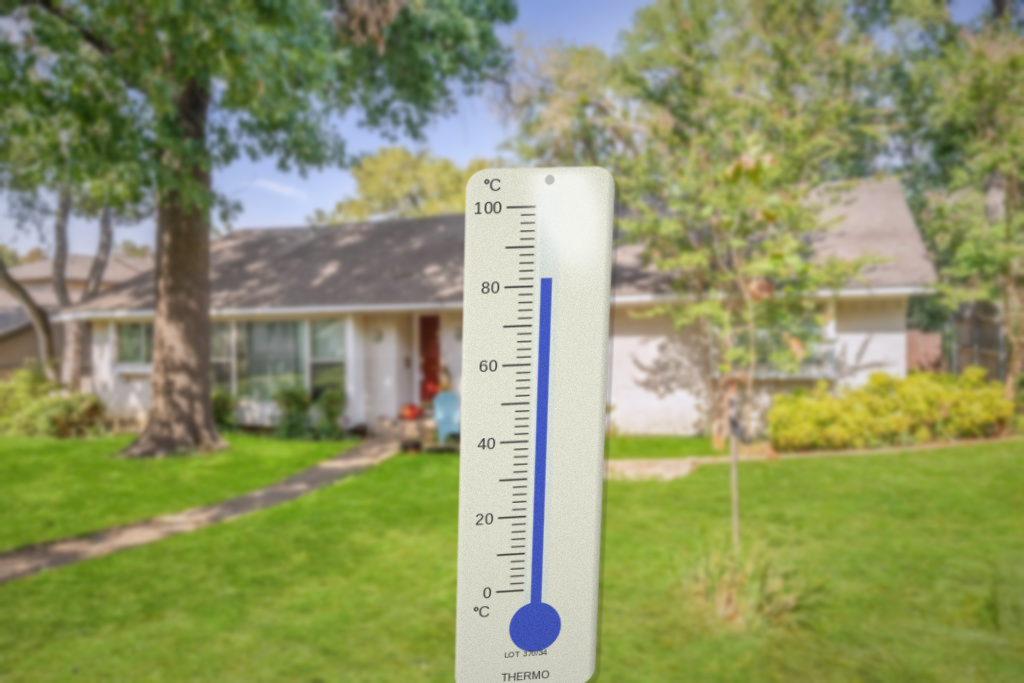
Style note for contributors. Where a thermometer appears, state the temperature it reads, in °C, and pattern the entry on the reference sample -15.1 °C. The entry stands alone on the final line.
82 °C
